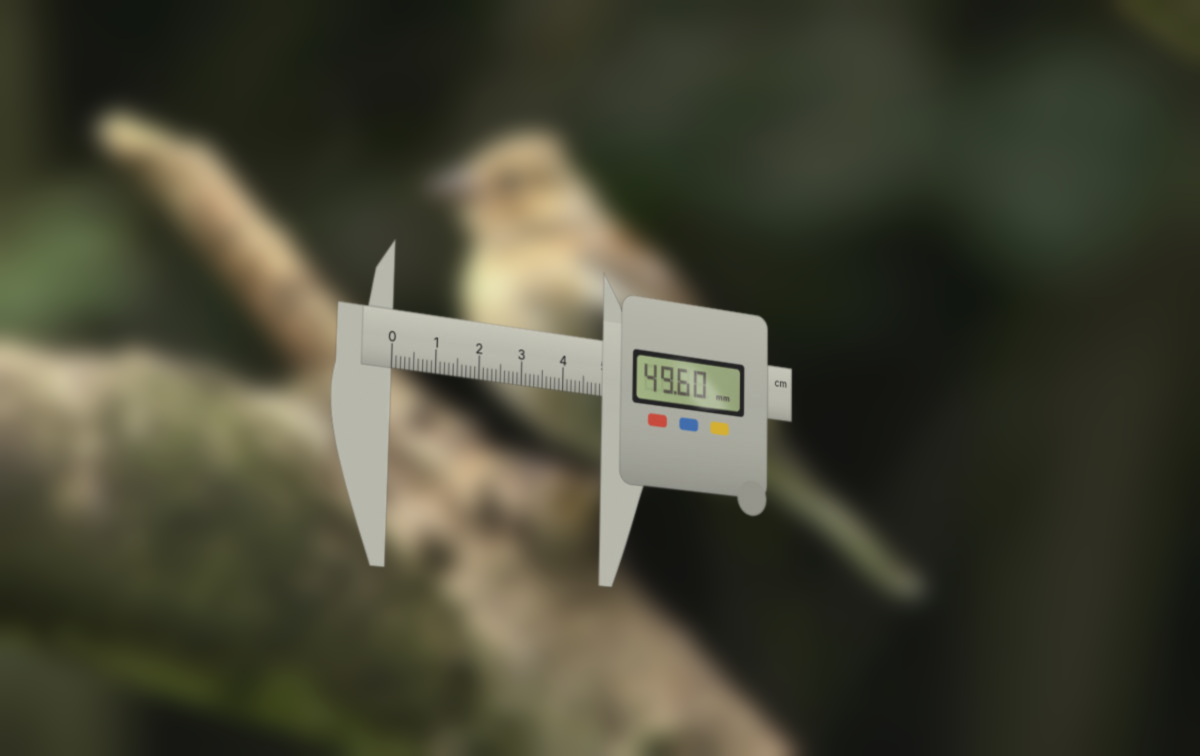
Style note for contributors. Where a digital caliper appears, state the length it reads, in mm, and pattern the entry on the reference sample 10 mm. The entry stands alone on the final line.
49.60 mm
